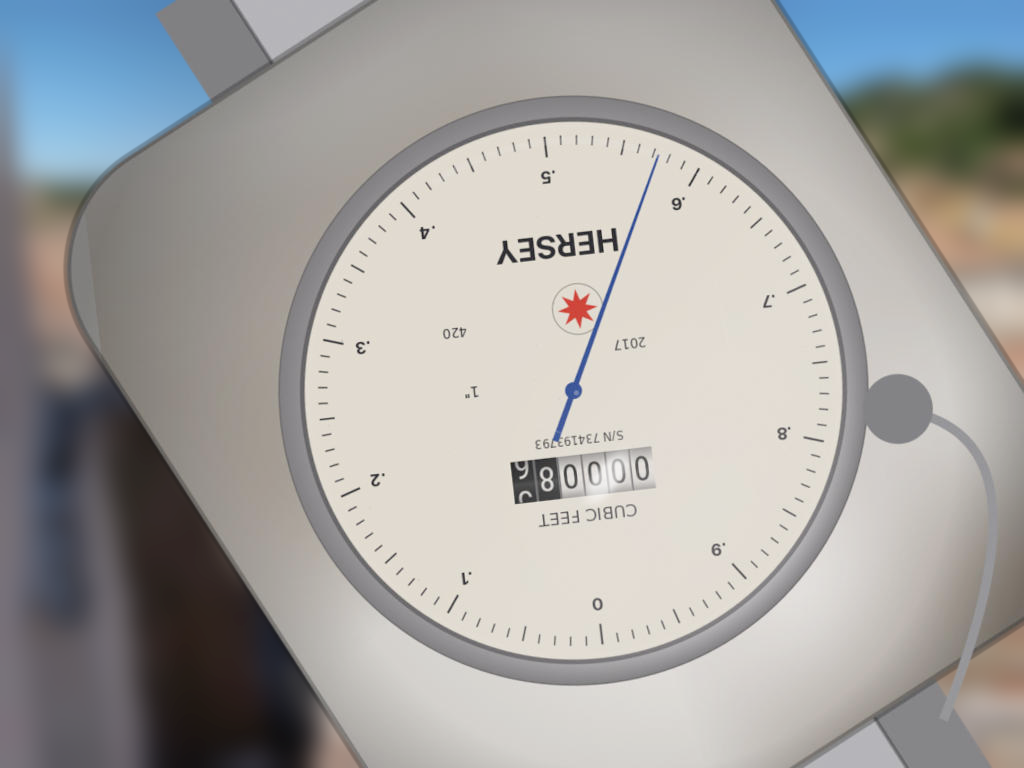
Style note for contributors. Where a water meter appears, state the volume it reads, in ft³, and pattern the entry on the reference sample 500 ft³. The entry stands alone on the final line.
85.57 ft³
